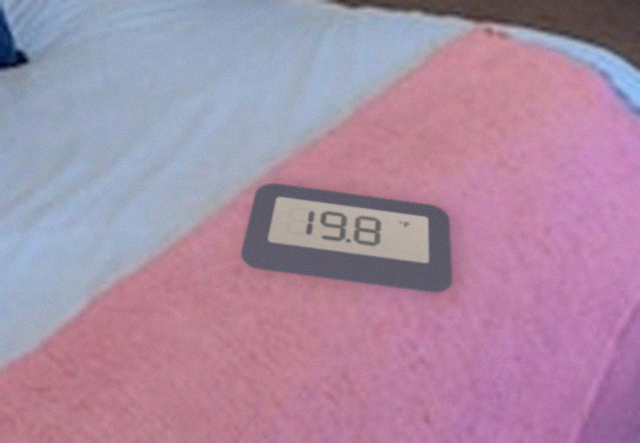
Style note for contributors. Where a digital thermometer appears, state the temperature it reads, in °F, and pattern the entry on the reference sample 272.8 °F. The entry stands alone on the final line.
19.8 °F
